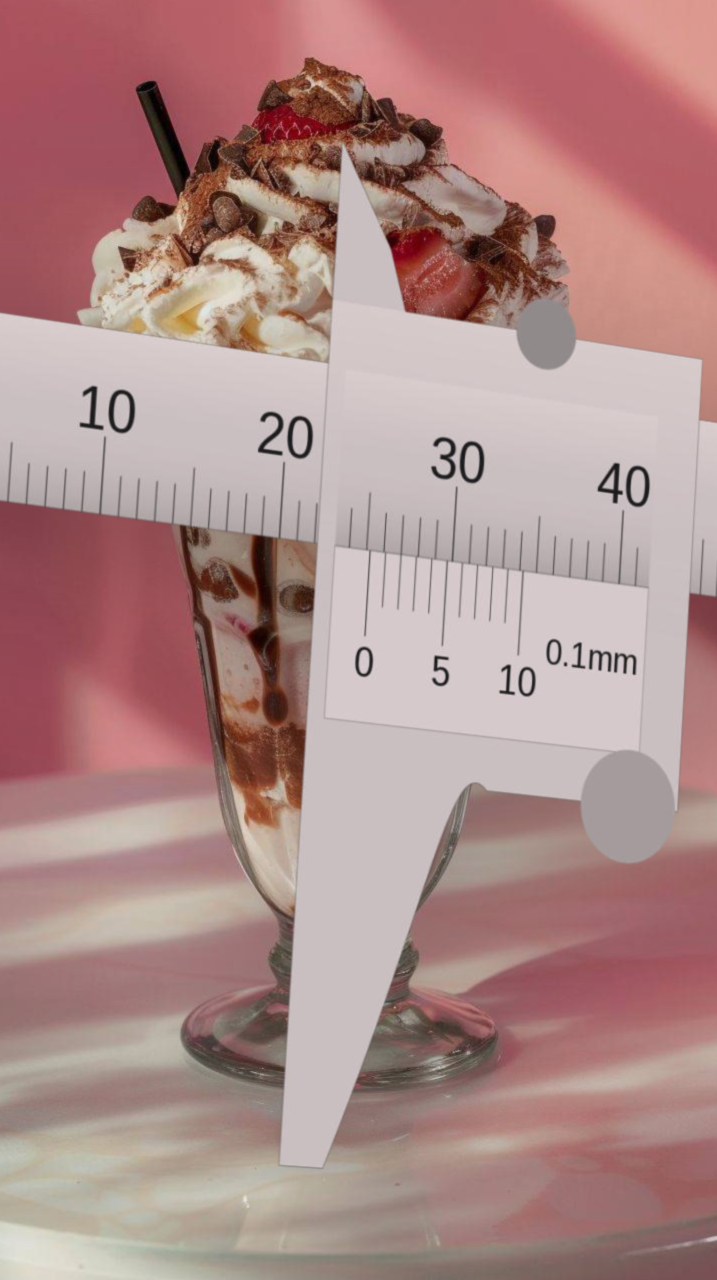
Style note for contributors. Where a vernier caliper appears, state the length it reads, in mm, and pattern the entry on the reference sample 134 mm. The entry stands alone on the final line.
25.2 mm
